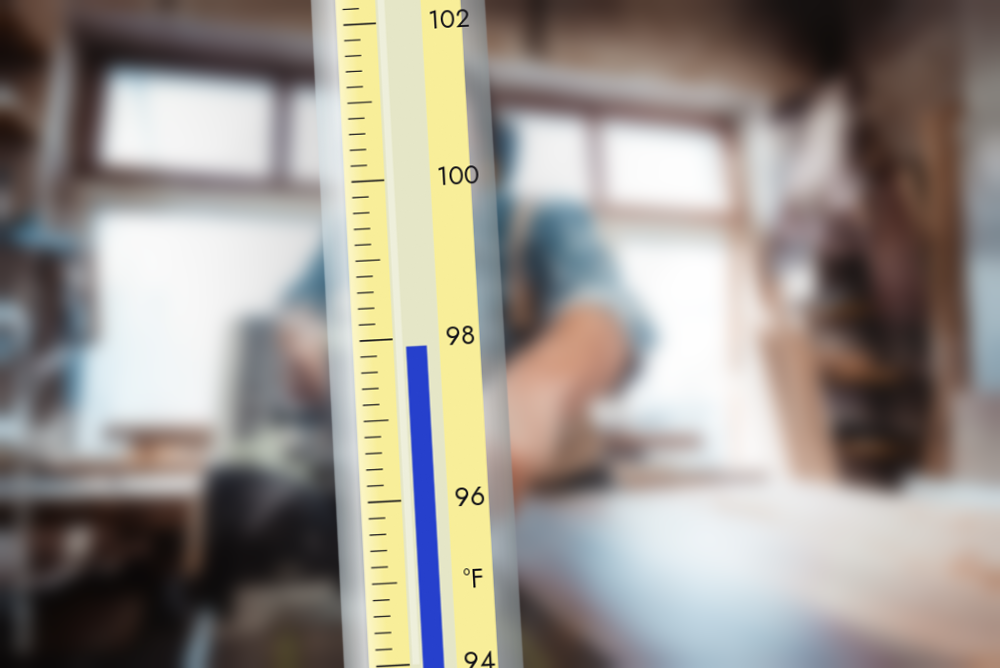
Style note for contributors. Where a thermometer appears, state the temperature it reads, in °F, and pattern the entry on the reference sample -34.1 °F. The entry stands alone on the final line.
97.9 °F
